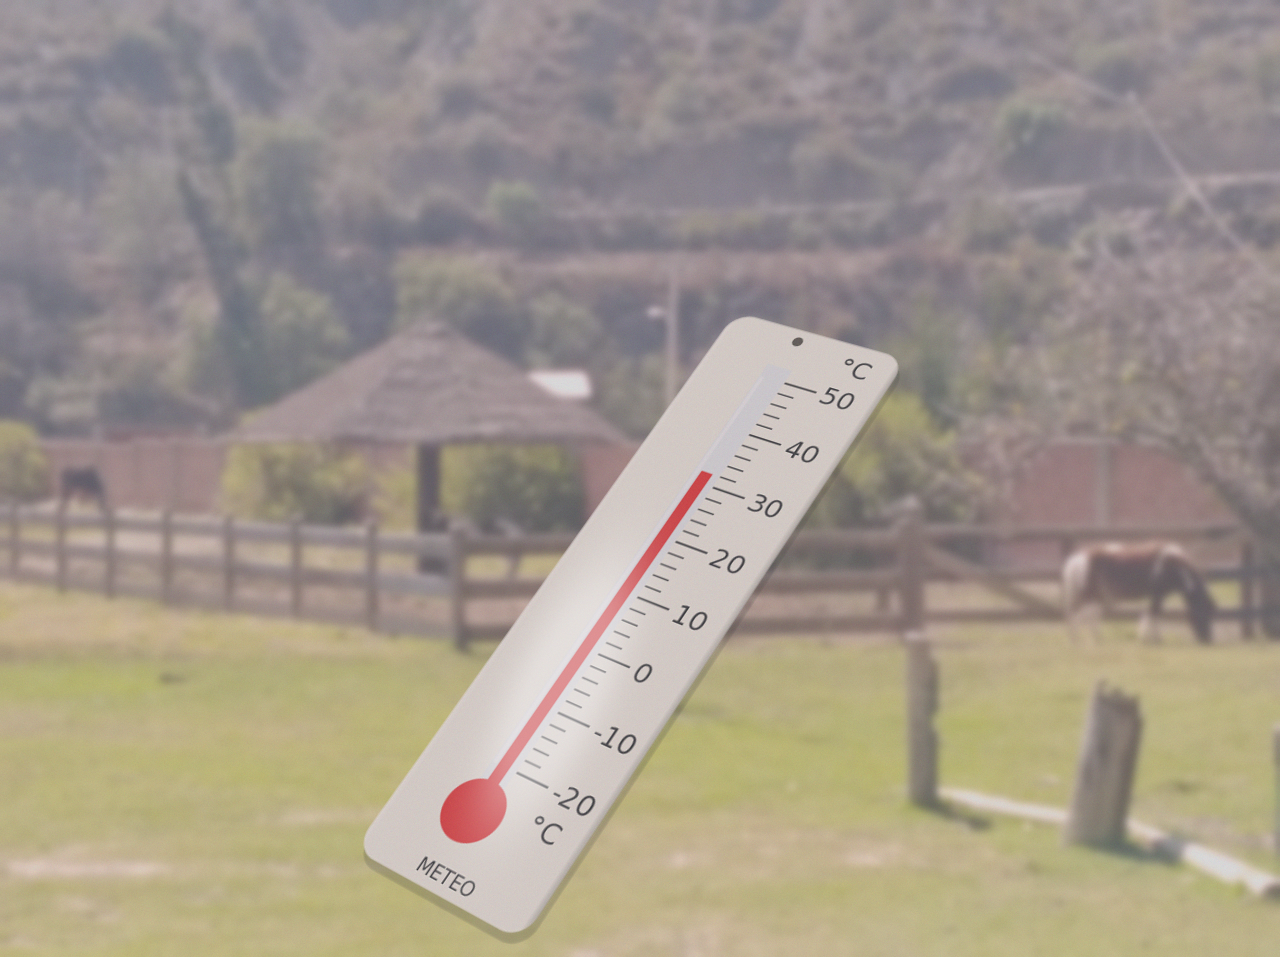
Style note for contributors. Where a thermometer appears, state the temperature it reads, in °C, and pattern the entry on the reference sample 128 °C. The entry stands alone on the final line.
32 °C
